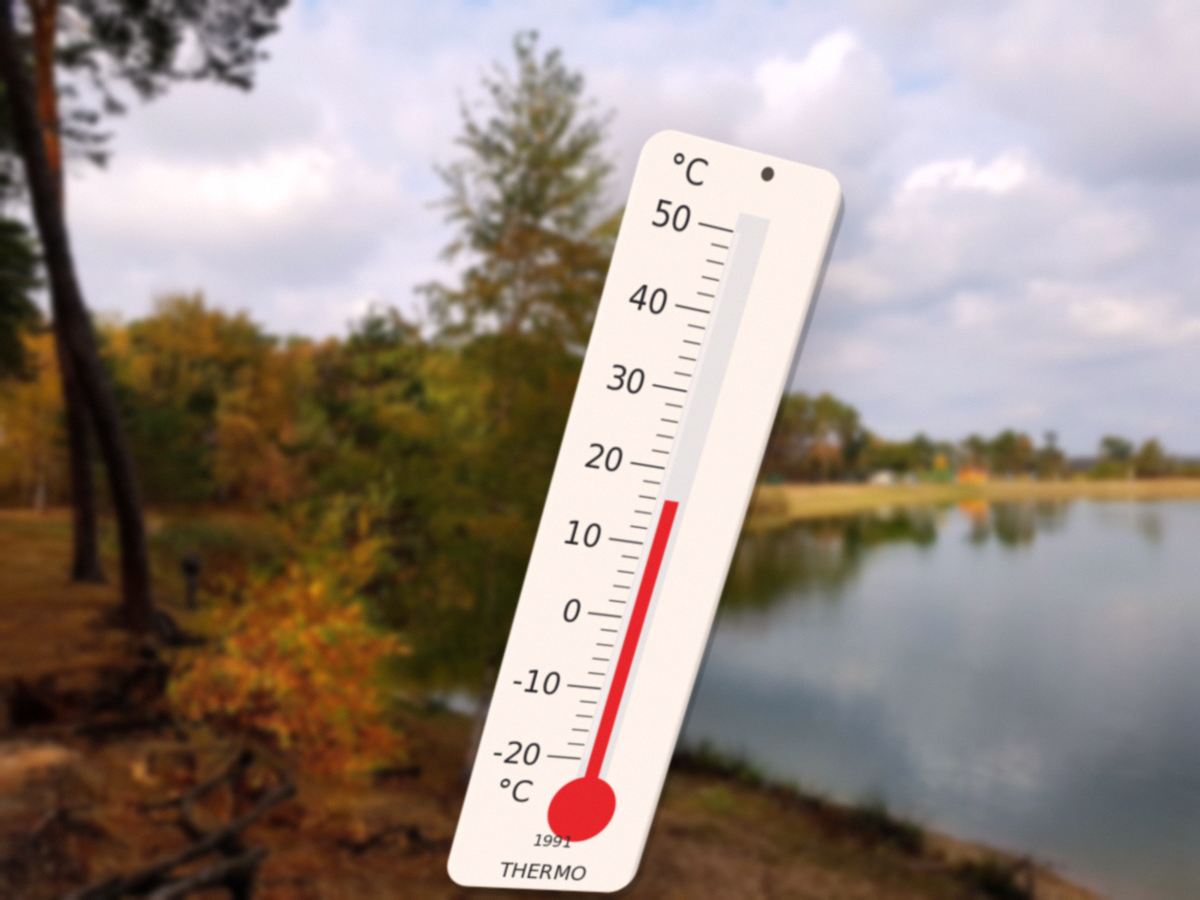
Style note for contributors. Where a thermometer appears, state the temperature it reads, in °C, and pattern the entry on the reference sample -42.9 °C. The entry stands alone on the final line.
16 °C
